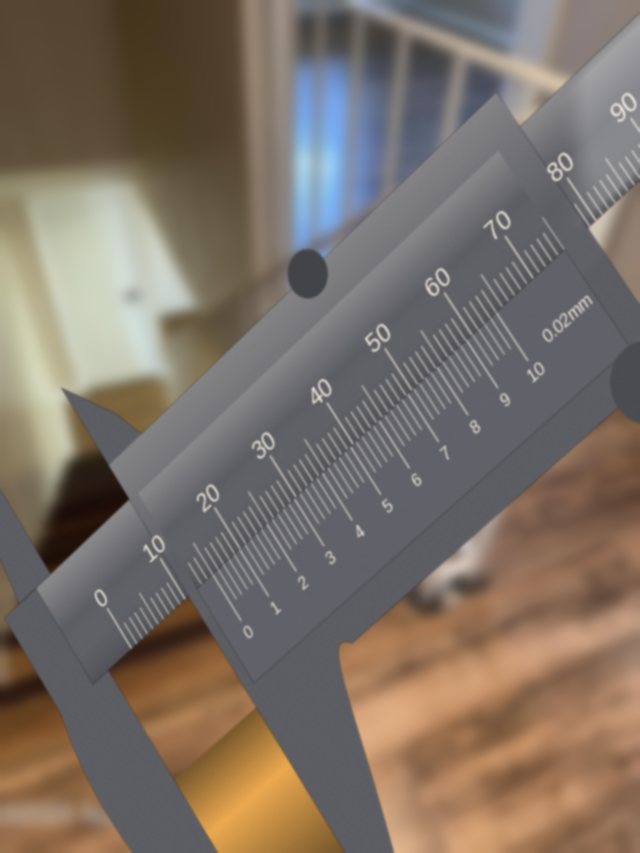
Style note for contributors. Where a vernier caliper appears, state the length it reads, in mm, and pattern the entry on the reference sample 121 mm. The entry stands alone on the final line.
15.0 mm
